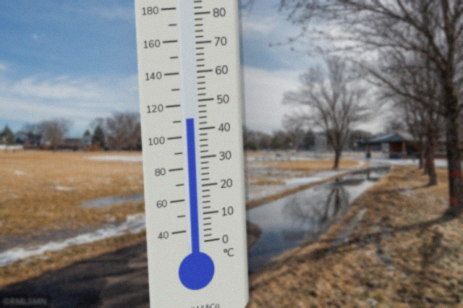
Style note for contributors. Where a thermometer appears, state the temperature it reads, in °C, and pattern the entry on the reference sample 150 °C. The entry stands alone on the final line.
44 °C
